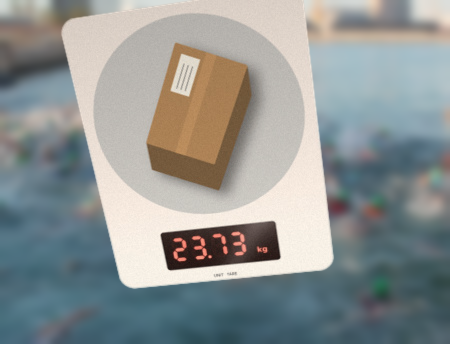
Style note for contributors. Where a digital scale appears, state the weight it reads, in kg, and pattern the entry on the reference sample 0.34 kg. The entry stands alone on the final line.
23.73 kg
